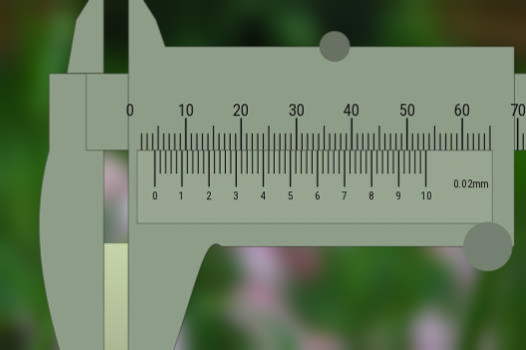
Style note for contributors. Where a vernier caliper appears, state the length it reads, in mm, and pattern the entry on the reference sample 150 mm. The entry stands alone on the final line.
4.4 mm
